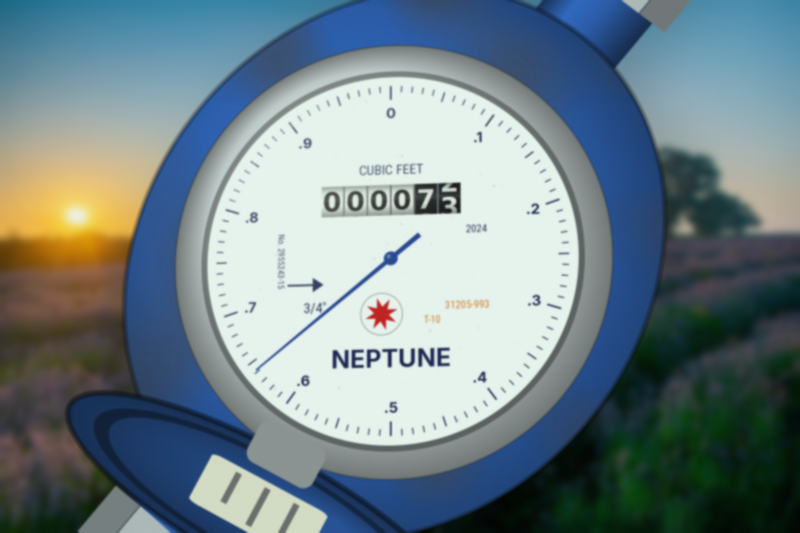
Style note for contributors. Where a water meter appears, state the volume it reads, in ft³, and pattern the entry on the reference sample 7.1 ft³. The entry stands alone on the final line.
72.64 ft³
